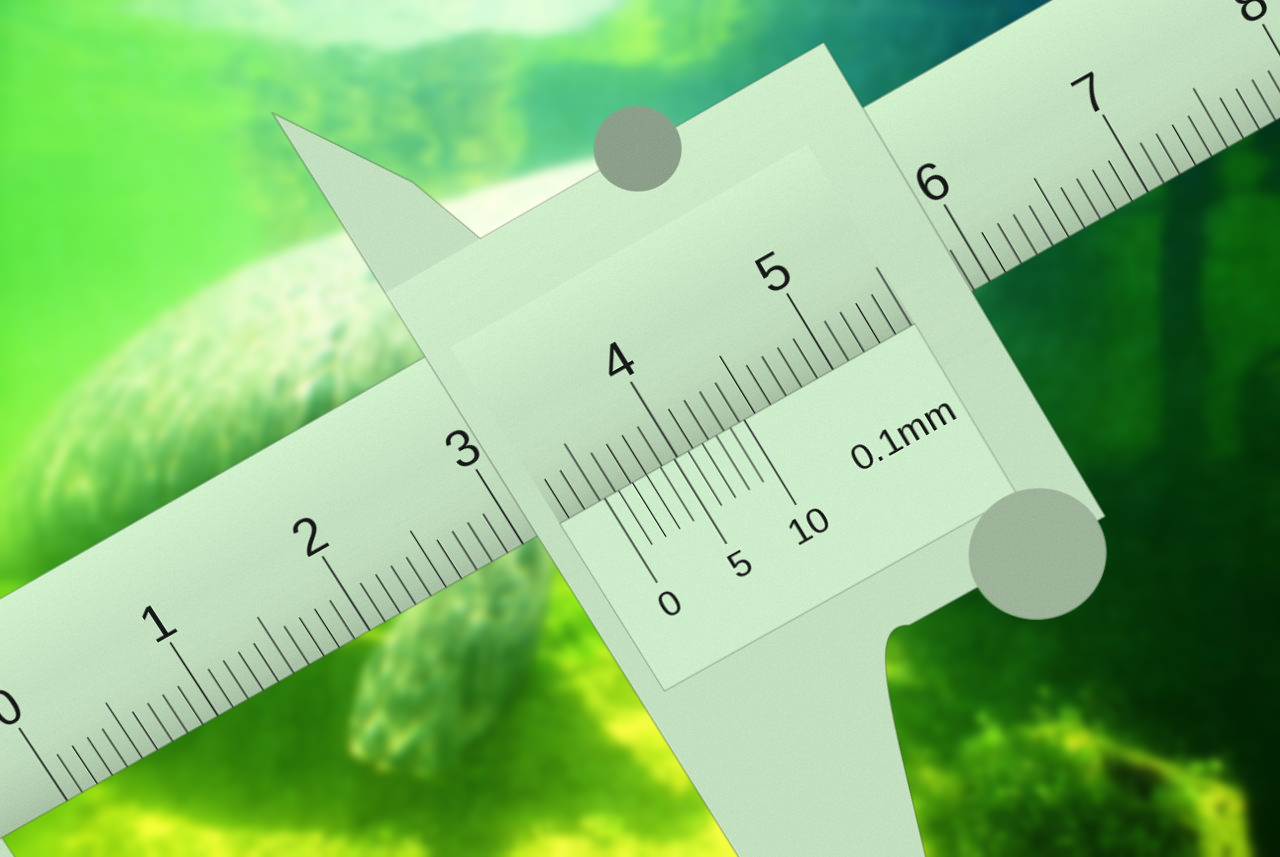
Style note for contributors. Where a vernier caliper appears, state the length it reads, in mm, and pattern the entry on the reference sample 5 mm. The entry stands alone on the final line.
35.3 mm
